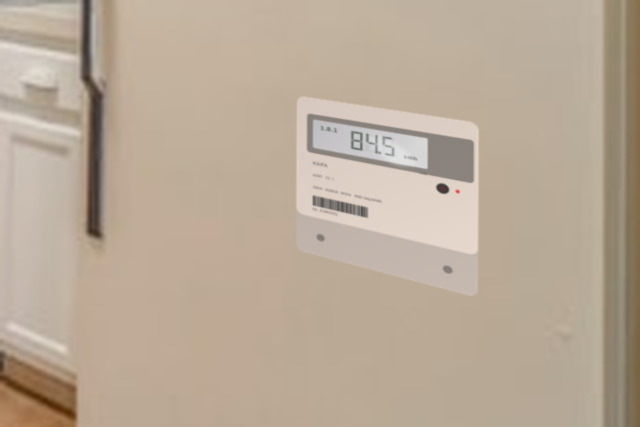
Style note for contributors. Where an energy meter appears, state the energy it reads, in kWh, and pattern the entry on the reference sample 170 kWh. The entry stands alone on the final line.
84.5 kWh
